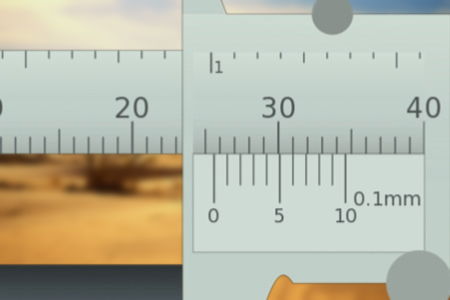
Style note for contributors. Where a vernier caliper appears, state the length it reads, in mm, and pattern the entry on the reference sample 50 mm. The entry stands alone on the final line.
25.6 mm
